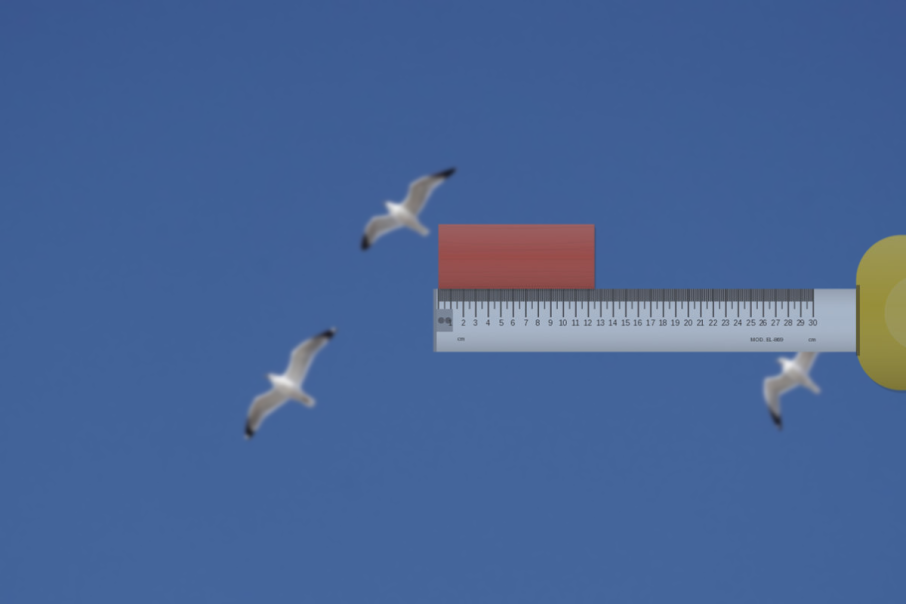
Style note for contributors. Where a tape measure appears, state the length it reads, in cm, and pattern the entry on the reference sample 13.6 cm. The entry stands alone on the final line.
12.5 cm
